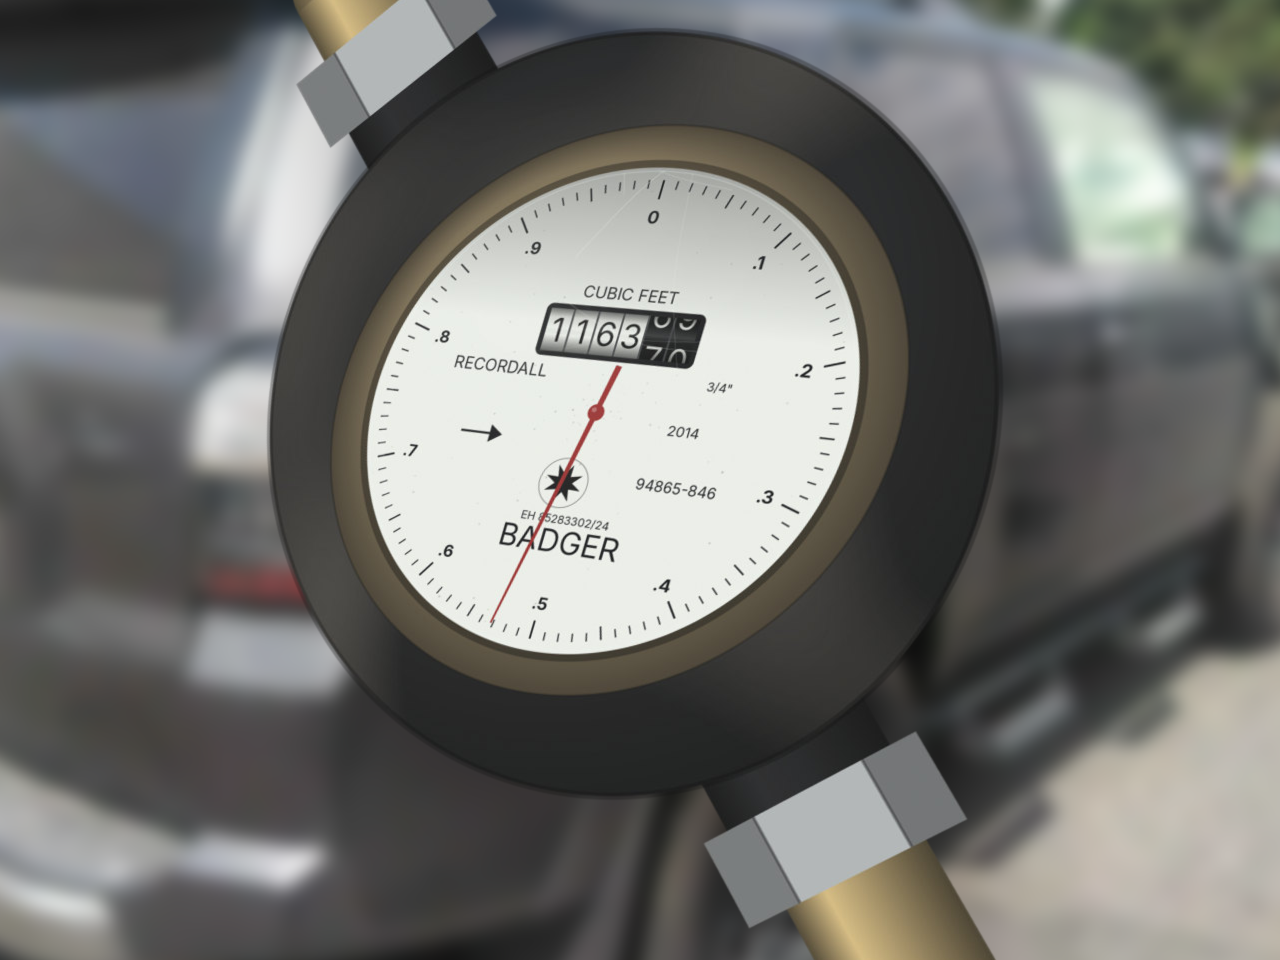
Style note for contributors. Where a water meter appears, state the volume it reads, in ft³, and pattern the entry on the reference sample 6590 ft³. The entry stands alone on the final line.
116369.53 ft³
